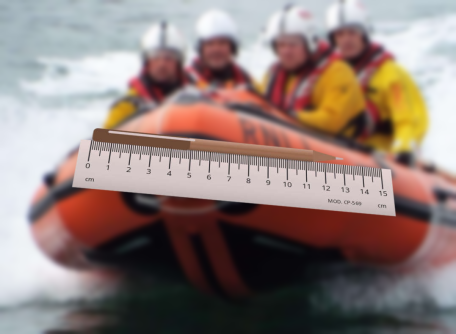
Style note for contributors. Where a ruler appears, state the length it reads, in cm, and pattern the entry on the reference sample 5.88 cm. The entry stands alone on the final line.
13 cm
